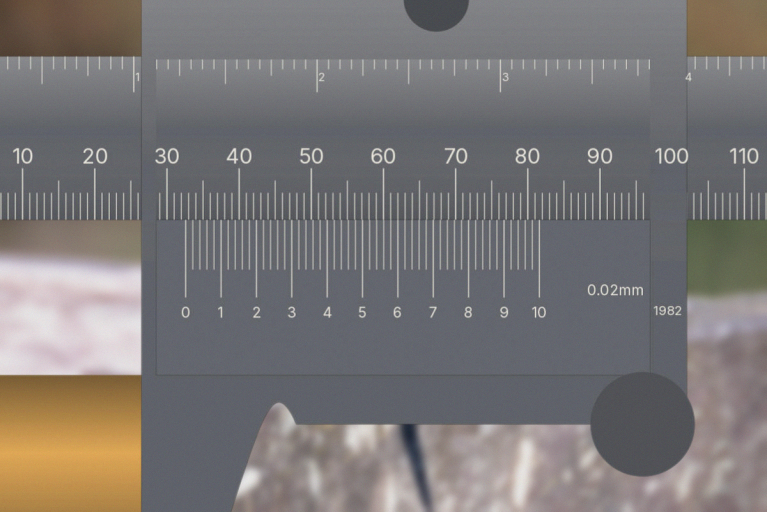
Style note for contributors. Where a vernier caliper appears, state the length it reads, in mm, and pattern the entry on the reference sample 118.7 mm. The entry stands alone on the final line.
32.6 mm
